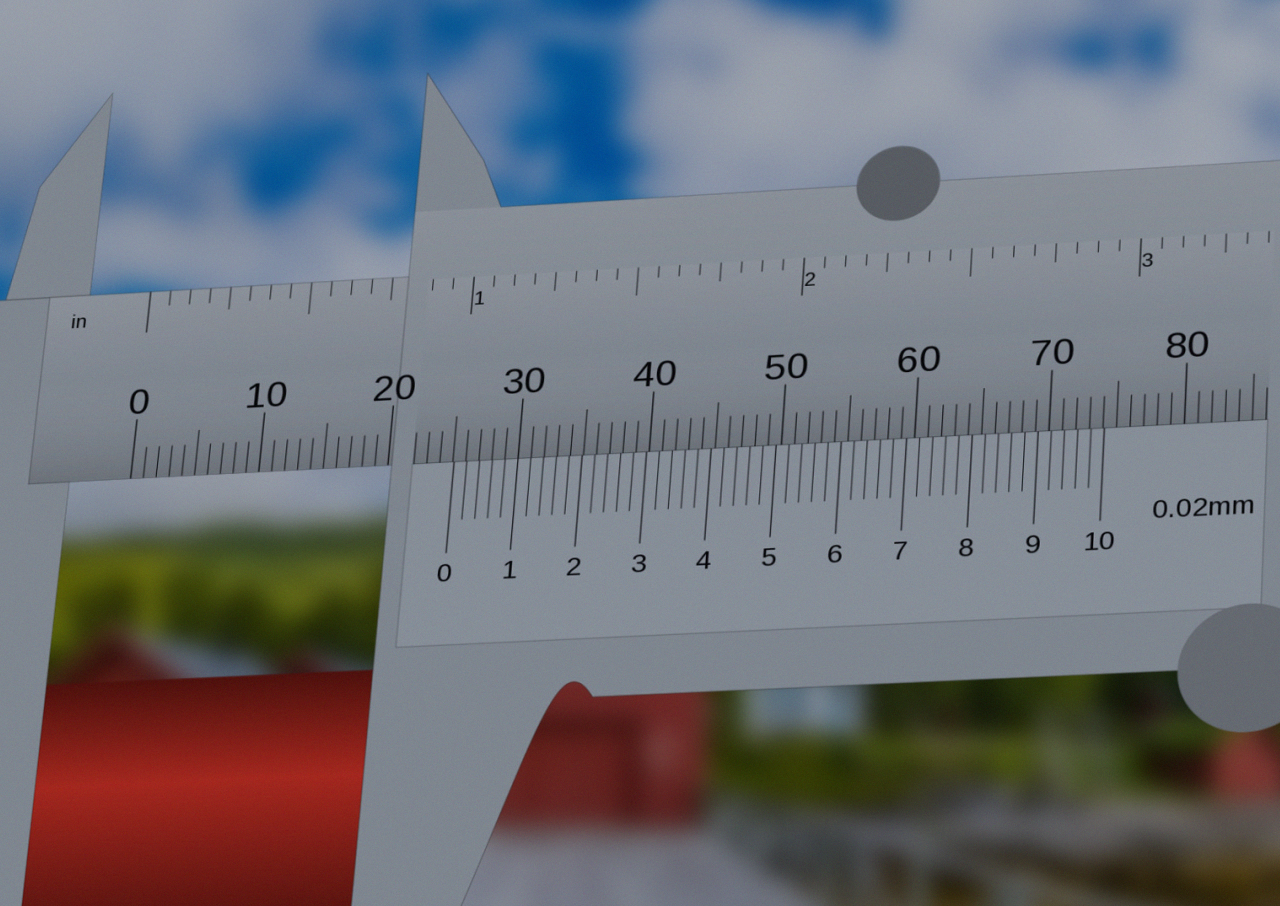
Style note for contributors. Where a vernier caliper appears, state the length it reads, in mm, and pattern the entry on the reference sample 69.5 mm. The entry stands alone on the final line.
25.1 mm
